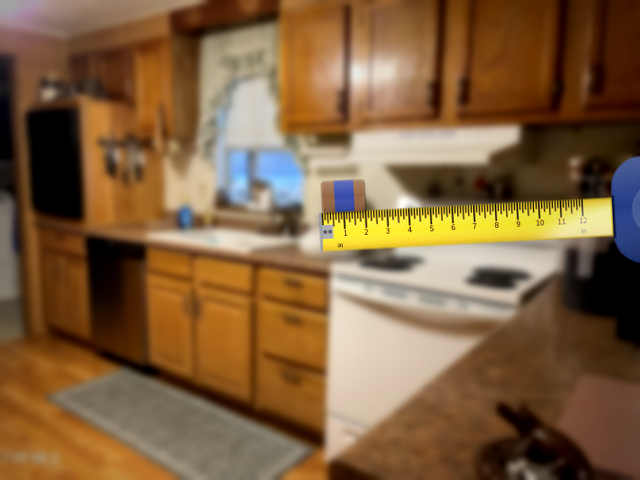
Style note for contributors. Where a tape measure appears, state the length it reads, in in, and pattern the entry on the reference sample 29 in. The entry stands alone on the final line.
2 in
